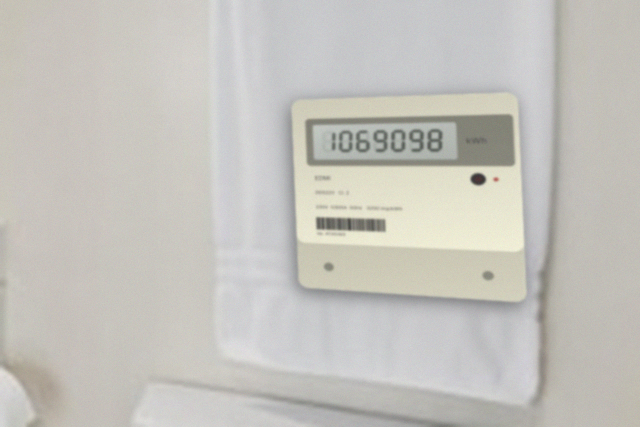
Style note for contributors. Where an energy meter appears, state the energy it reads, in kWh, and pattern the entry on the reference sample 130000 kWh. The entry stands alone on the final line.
1069098 kWh
